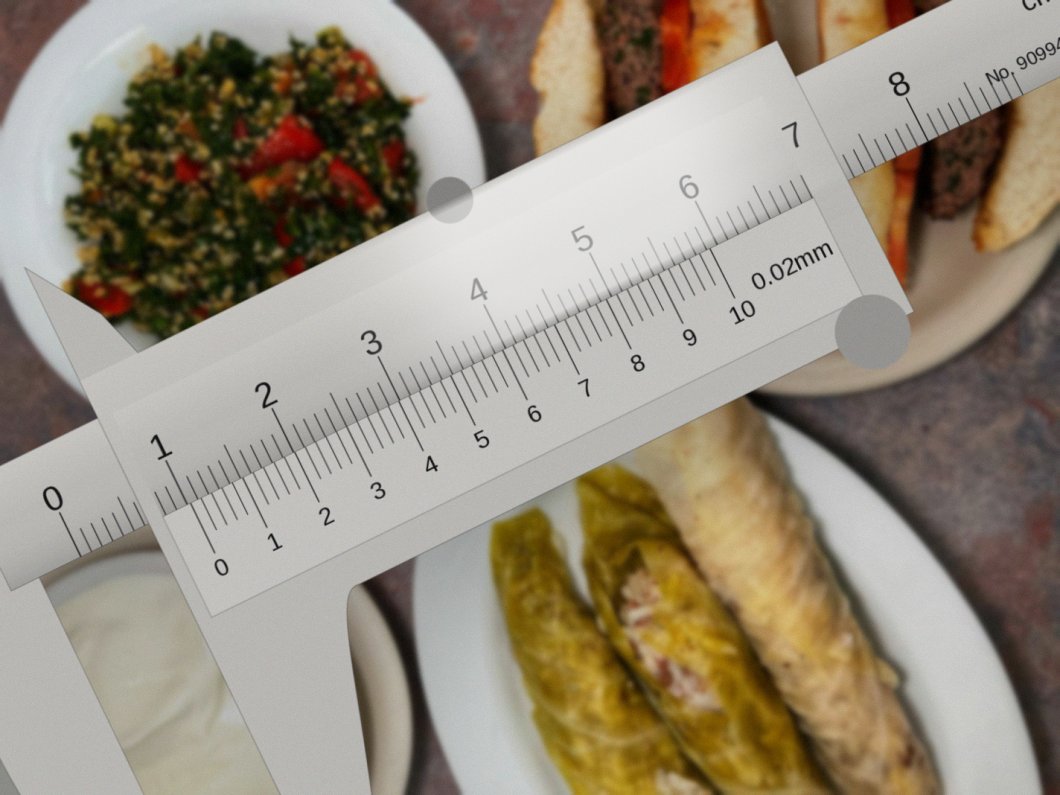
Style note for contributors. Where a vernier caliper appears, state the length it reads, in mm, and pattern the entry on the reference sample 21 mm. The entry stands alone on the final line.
10.3 mm
